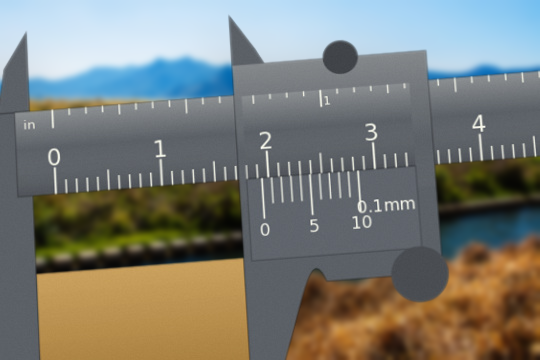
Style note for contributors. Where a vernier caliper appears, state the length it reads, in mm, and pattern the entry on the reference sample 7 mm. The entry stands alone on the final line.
19.4 mm
